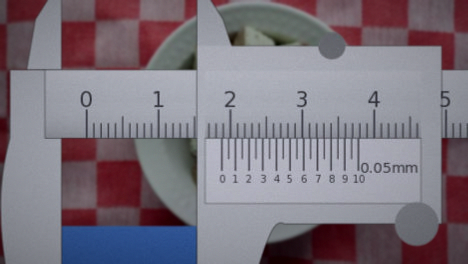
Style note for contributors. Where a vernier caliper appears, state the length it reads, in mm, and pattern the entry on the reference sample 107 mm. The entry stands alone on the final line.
18.8 mm
